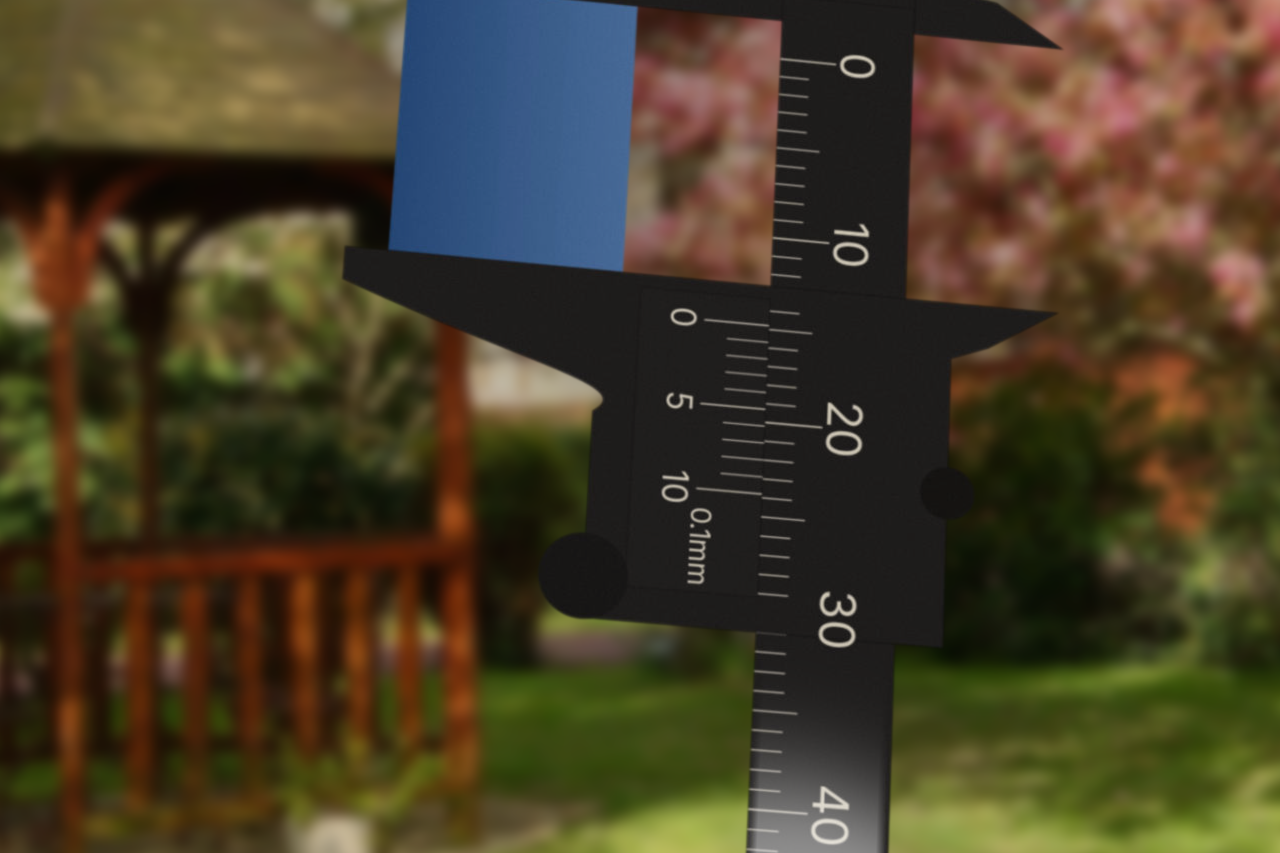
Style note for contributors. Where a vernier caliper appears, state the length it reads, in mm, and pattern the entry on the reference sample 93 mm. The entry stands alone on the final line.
14.8 mm
